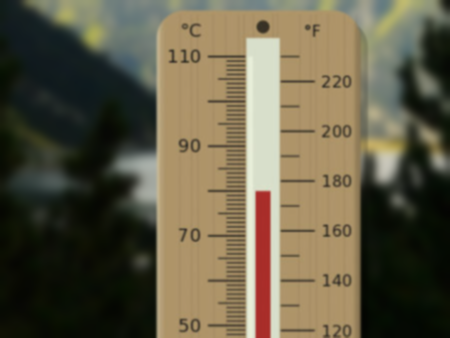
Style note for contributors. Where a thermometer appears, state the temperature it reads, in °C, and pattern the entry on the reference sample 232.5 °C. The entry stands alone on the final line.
80 °C
